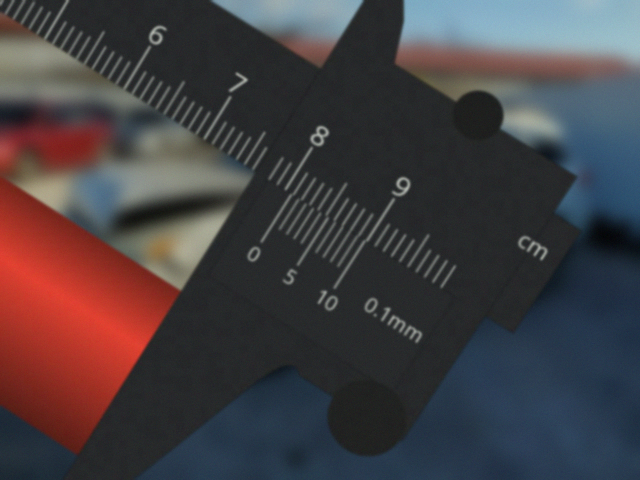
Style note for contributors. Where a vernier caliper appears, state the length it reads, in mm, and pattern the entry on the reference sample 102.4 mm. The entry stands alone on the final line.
80.8 mm
